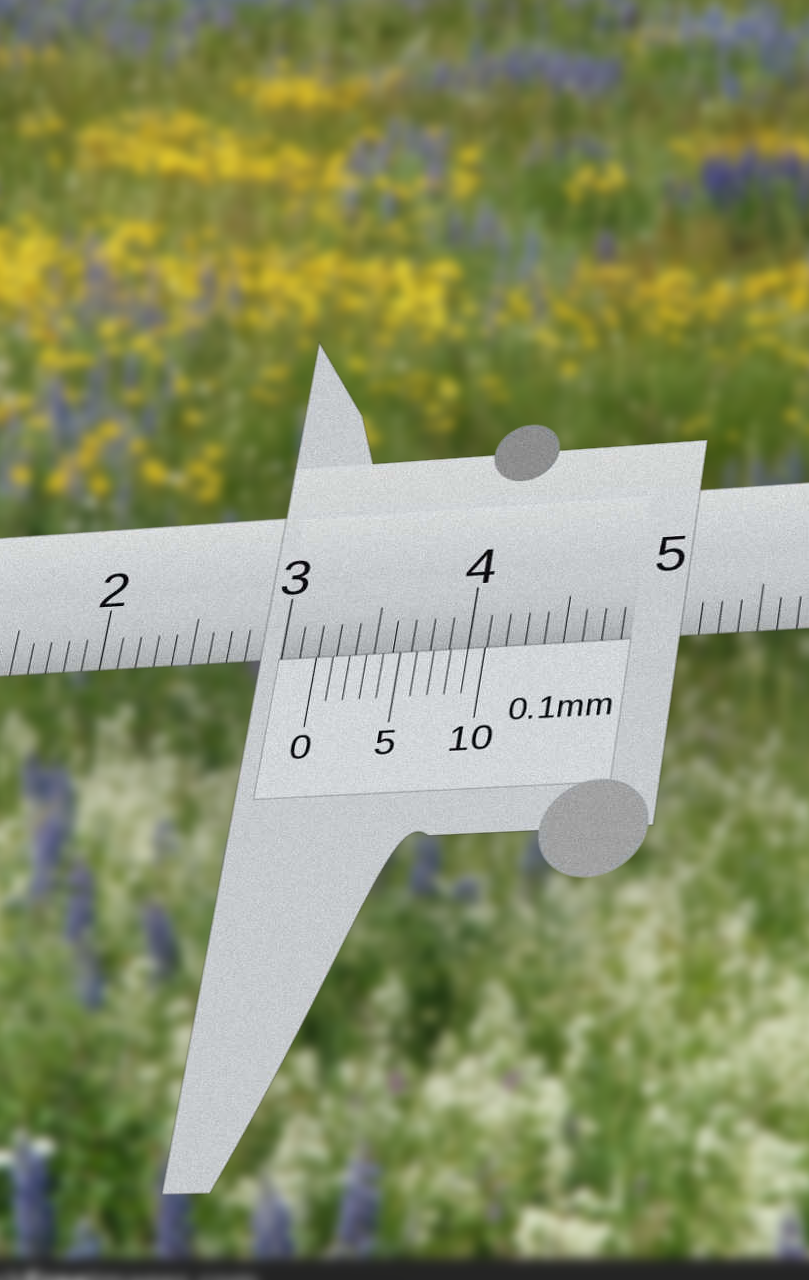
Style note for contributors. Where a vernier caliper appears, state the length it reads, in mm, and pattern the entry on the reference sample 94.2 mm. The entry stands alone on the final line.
31.9 mm
